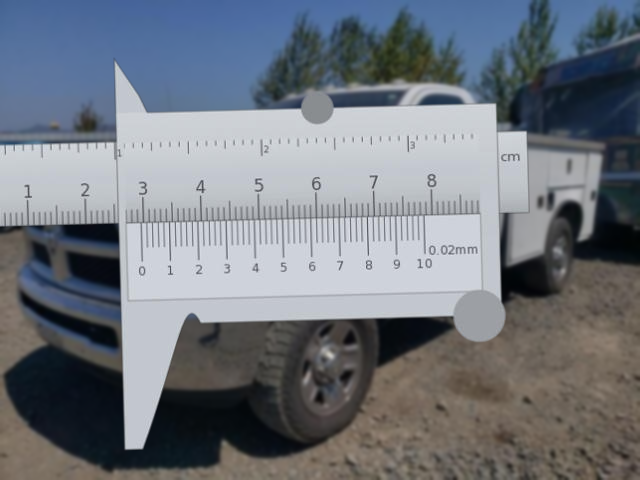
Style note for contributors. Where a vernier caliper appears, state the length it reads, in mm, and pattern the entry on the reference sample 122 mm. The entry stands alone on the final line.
29.6 mm
